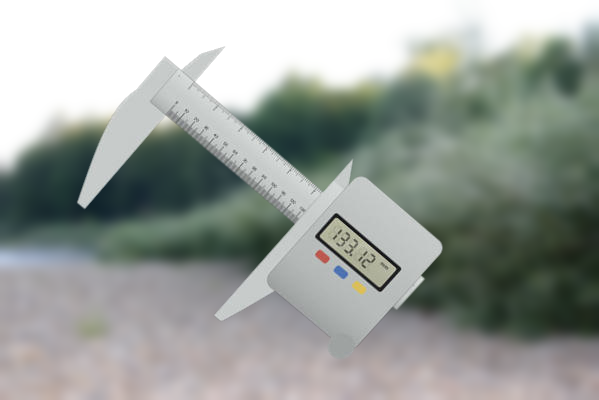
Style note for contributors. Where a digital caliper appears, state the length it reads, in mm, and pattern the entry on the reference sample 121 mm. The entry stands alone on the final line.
133.12 mm
